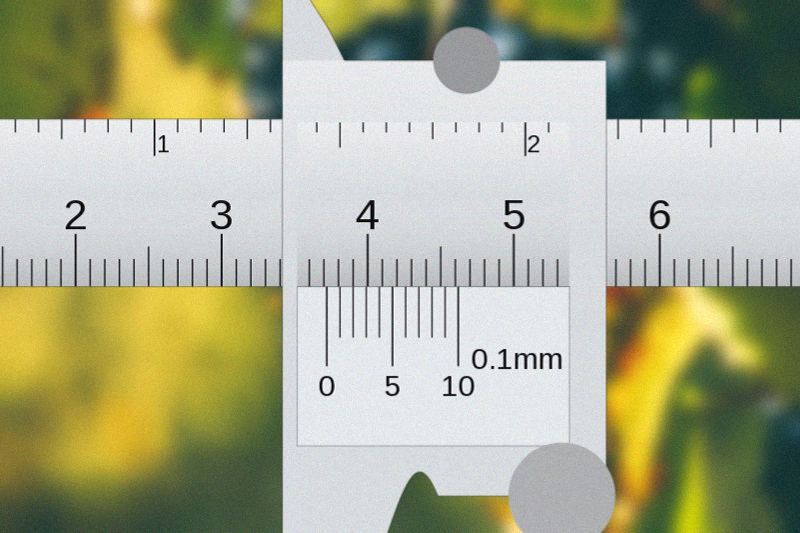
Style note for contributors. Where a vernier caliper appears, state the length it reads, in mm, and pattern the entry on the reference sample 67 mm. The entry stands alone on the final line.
37.2 mm
